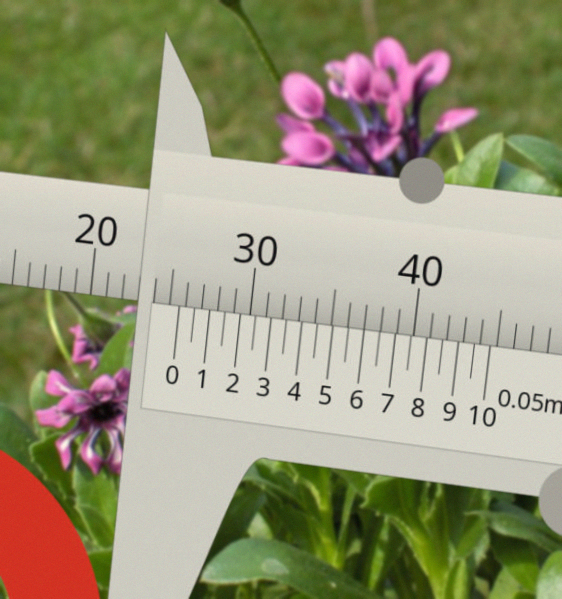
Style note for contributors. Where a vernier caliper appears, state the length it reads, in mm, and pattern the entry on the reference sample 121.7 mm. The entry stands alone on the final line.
25.6 mm
